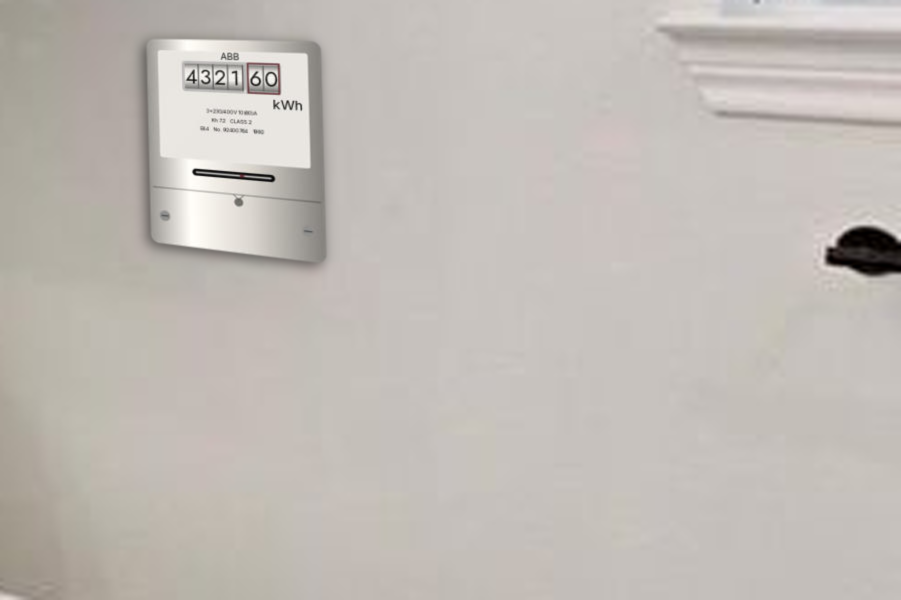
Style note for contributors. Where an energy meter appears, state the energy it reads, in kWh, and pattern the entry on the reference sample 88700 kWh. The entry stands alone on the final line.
4321.60 kWh
